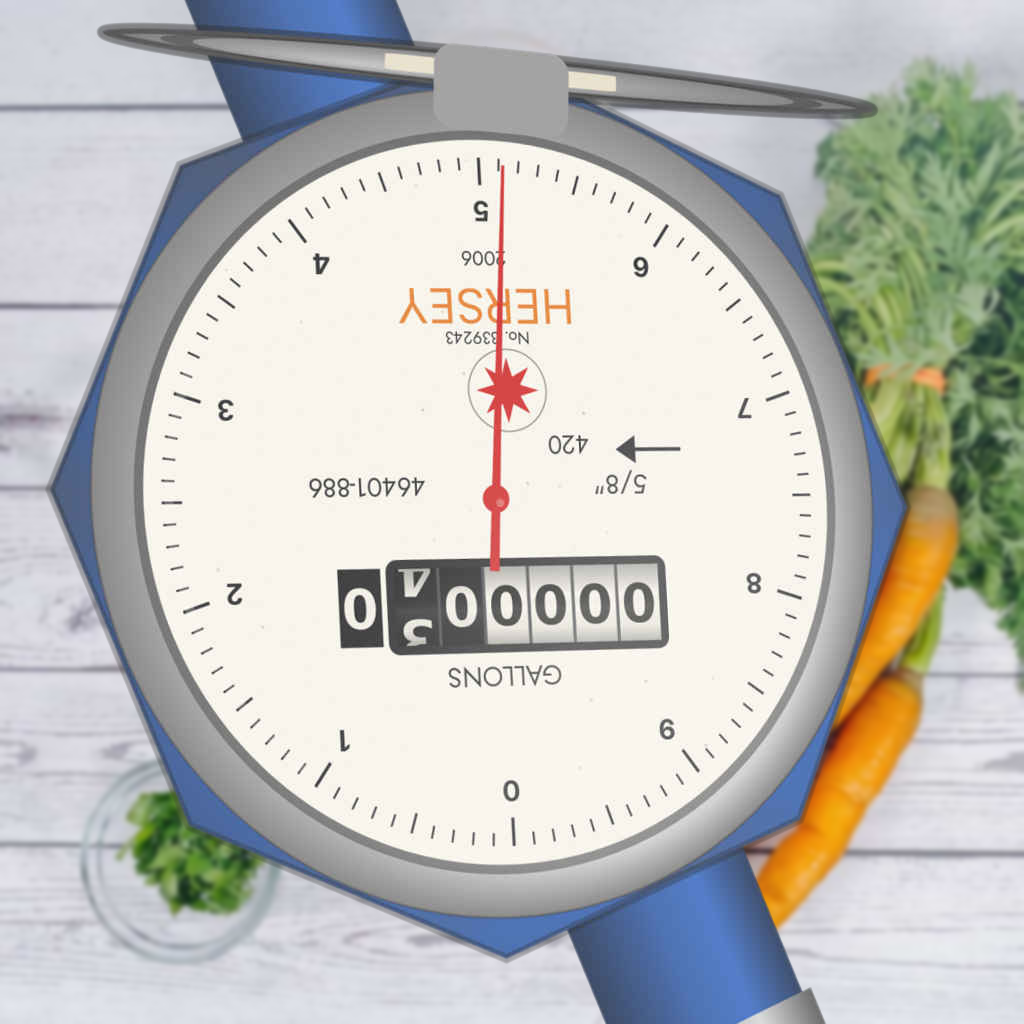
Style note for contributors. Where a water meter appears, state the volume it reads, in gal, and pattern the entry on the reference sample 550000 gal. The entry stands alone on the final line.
35.1 gal
